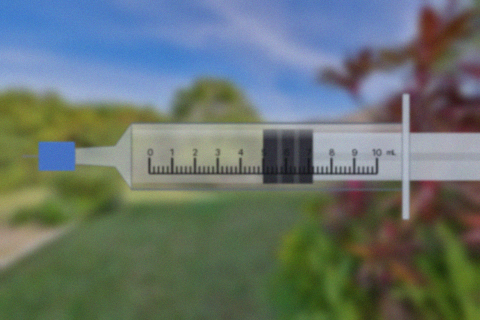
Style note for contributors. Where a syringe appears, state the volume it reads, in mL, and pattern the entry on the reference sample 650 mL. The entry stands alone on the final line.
5 mL
